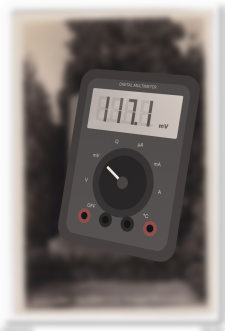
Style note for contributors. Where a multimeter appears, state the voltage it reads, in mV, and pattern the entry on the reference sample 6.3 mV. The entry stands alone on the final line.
117.1 mV
